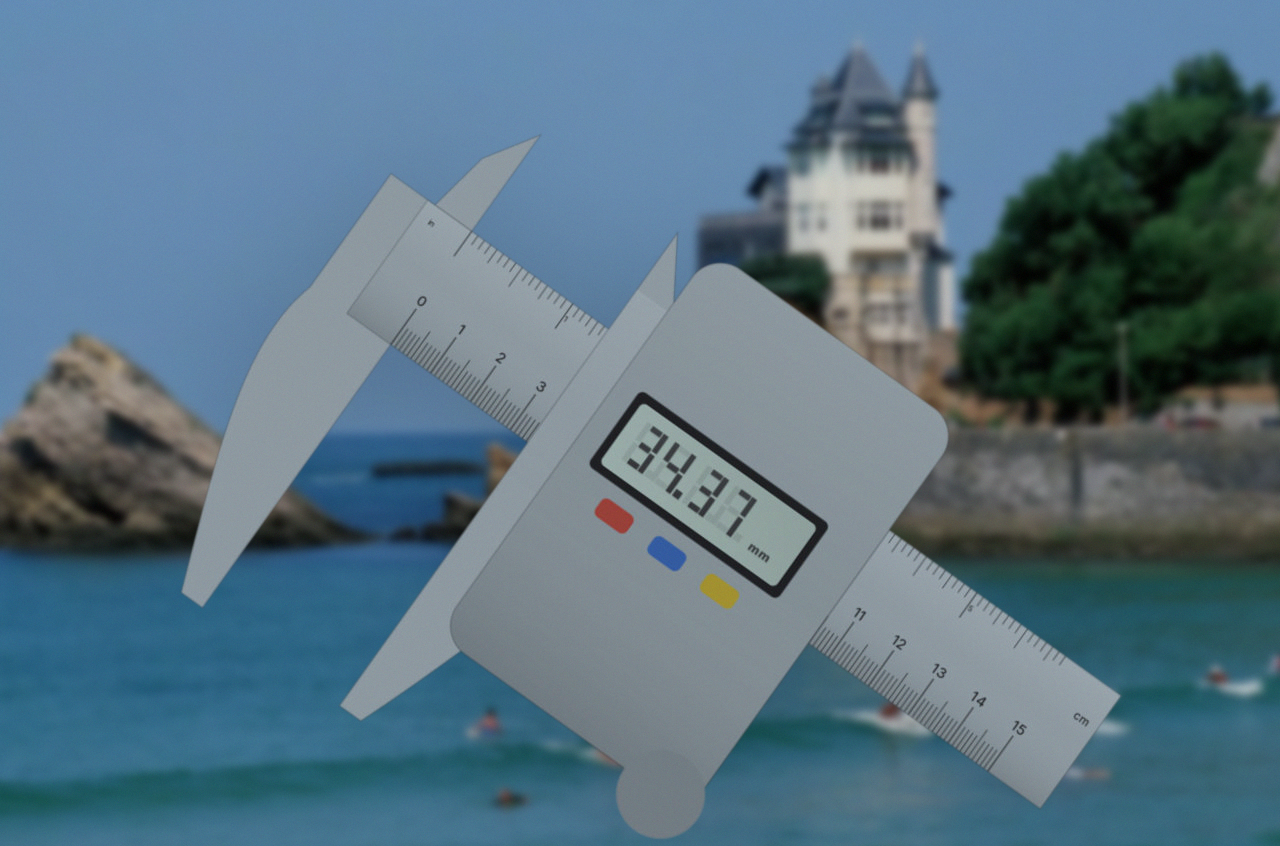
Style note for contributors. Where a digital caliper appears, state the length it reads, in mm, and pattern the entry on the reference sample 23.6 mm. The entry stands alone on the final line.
34.37 mm
